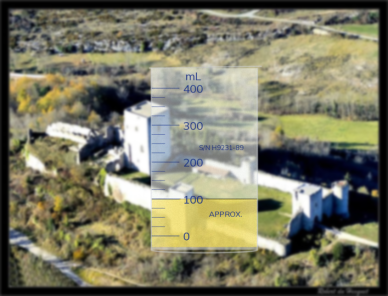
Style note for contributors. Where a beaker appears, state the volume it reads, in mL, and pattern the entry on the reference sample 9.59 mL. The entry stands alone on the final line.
100 mL
